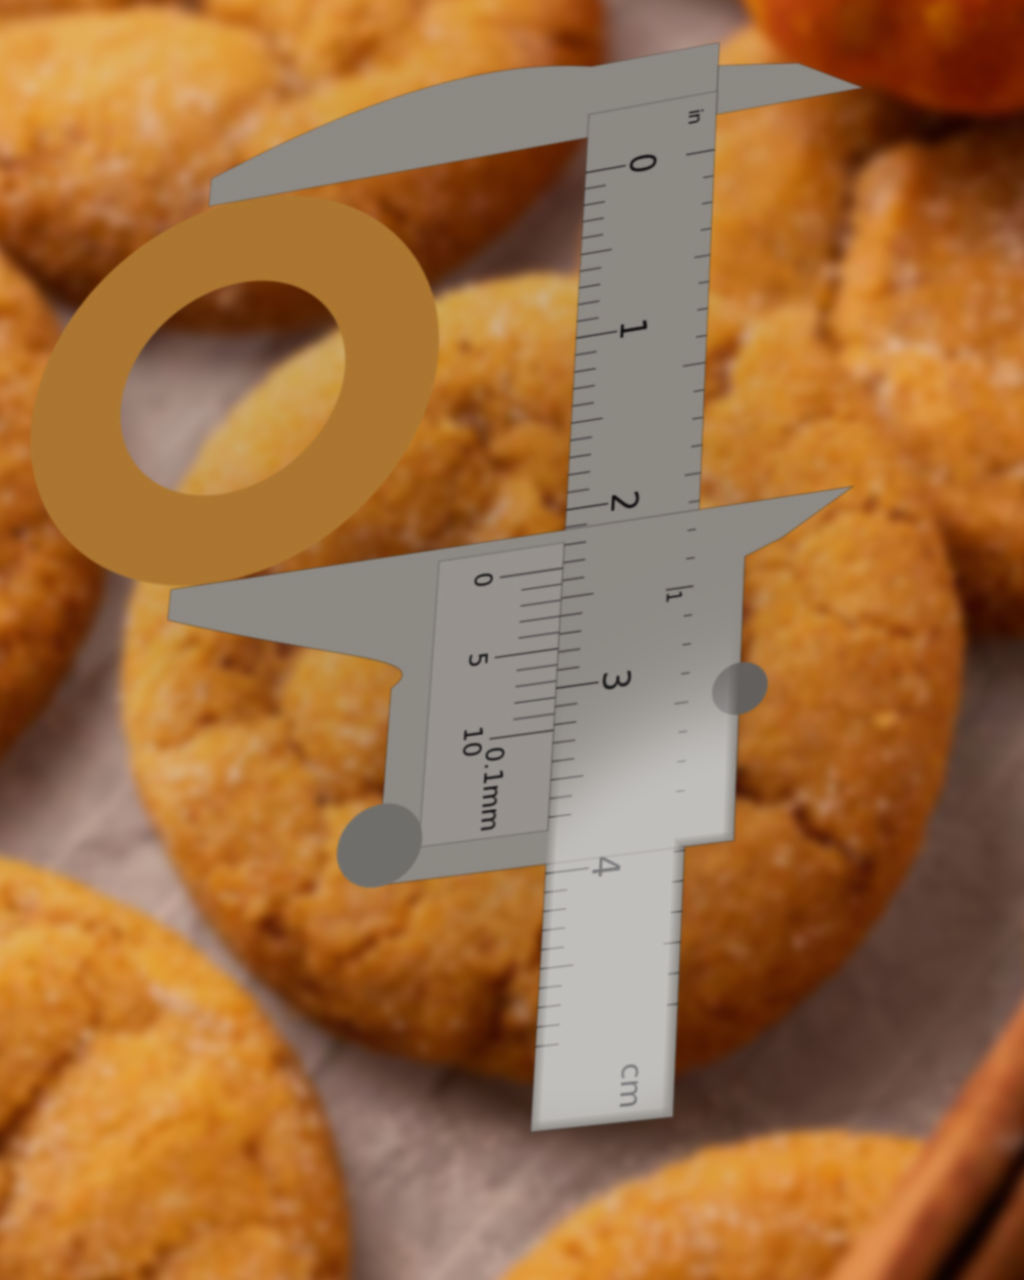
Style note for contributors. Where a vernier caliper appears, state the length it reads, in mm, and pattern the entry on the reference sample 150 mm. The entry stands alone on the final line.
23.3 mm
